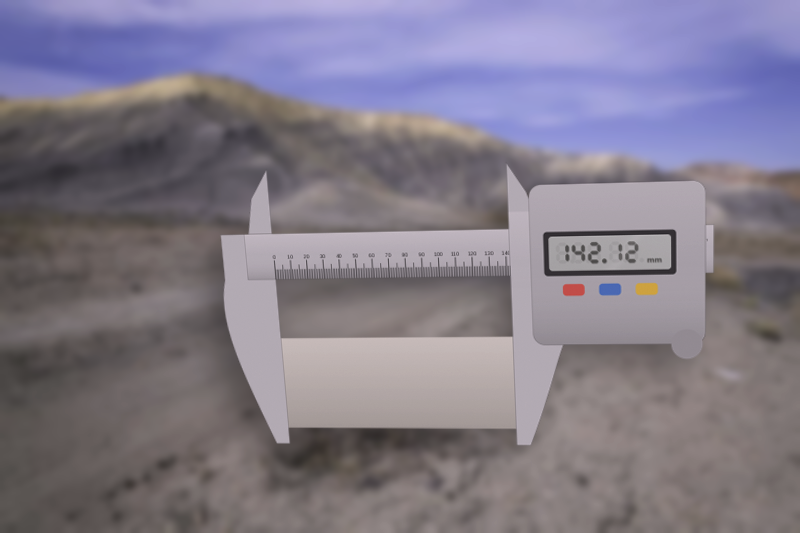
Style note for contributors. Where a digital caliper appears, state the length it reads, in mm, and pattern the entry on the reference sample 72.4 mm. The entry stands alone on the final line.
142.12 mm
